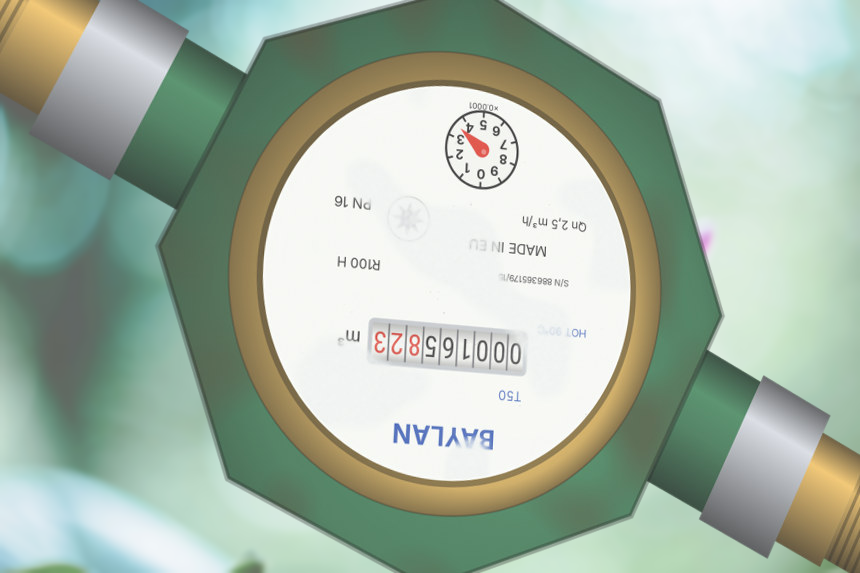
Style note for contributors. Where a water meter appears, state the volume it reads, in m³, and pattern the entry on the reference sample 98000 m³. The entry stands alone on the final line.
165.8233 m³
